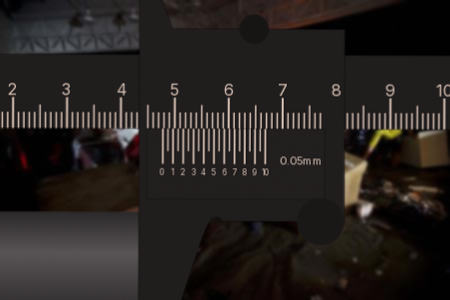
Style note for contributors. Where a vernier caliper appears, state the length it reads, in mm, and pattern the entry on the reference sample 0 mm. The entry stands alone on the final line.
47.8 mm
